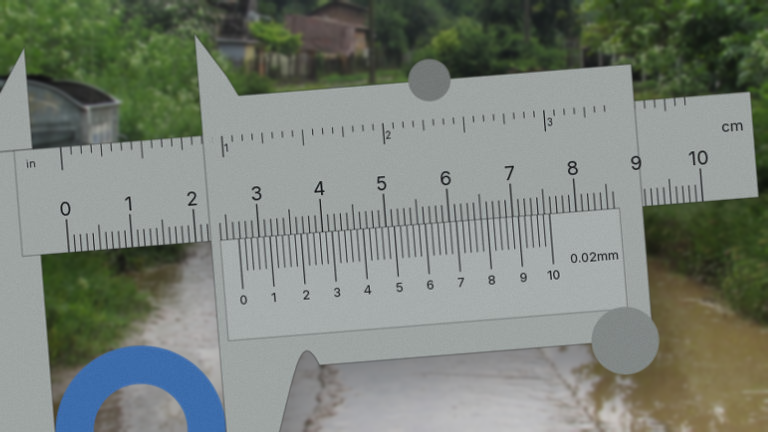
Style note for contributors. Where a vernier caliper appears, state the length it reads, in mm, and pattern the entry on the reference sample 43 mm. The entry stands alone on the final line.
26.8 mm
